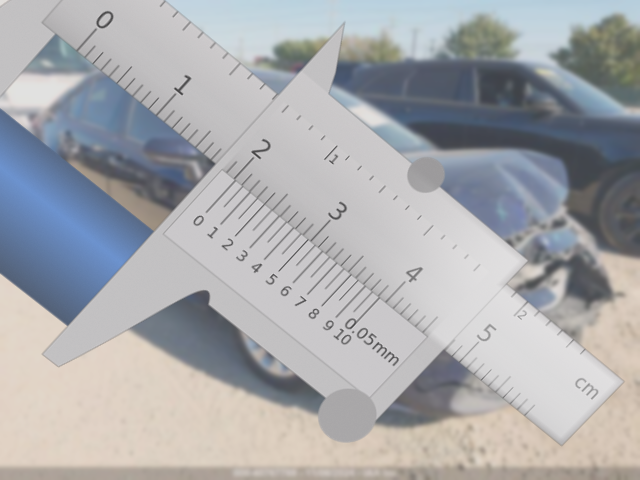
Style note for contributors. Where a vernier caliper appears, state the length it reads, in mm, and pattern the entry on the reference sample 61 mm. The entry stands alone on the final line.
20.2 mm
